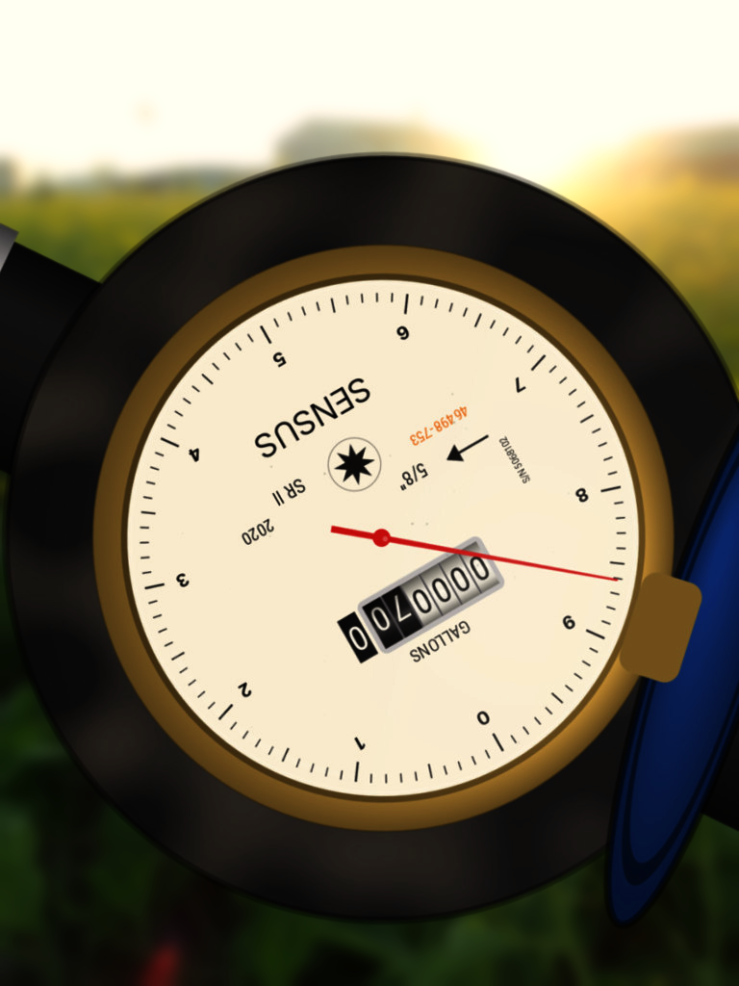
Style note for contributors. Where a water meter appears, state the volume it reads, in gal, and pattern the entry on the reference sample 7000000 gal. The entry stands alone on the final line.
698.6 gal
